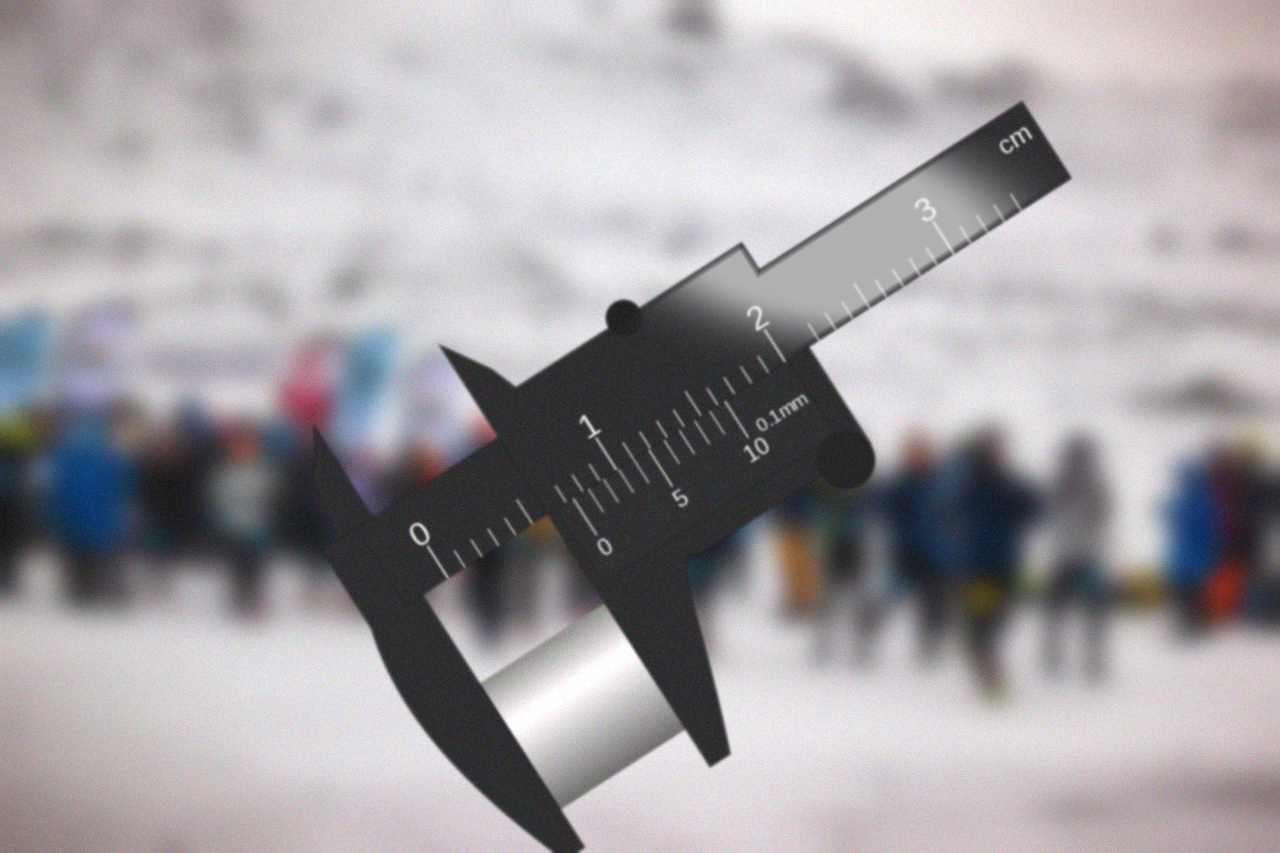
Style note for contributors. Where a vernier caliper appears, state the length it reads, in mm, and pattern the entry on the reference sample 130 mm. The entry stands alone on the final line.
7.4 mm
